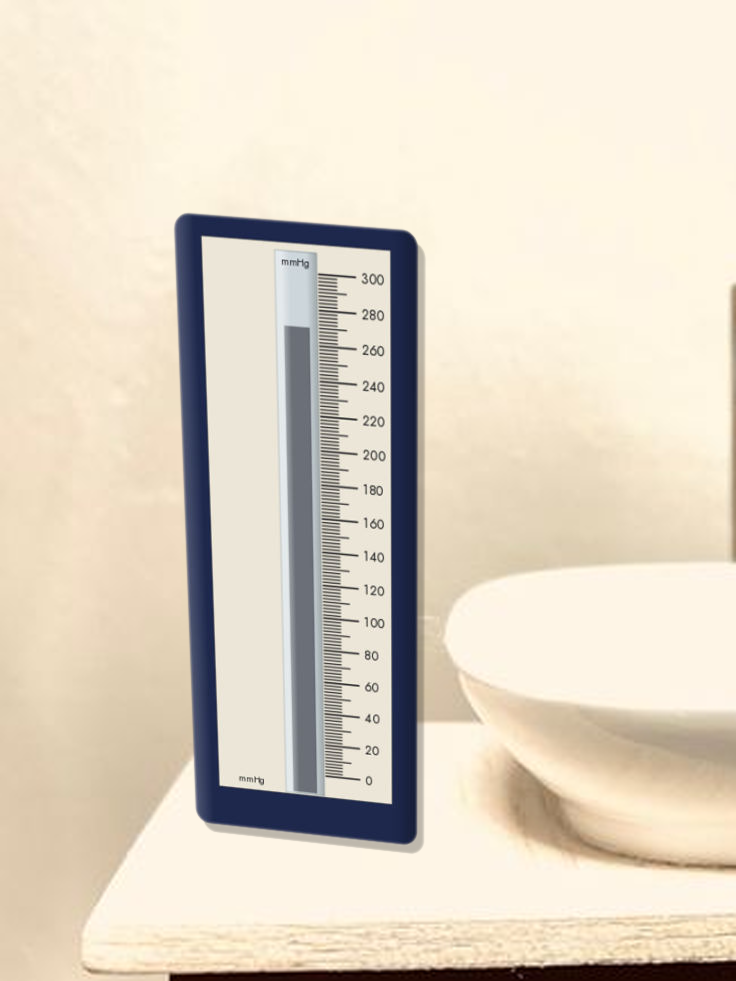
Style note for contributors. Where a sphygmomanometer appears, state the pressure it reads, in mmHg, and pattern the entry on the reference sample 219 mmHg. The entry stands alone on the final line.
270 mmHg
